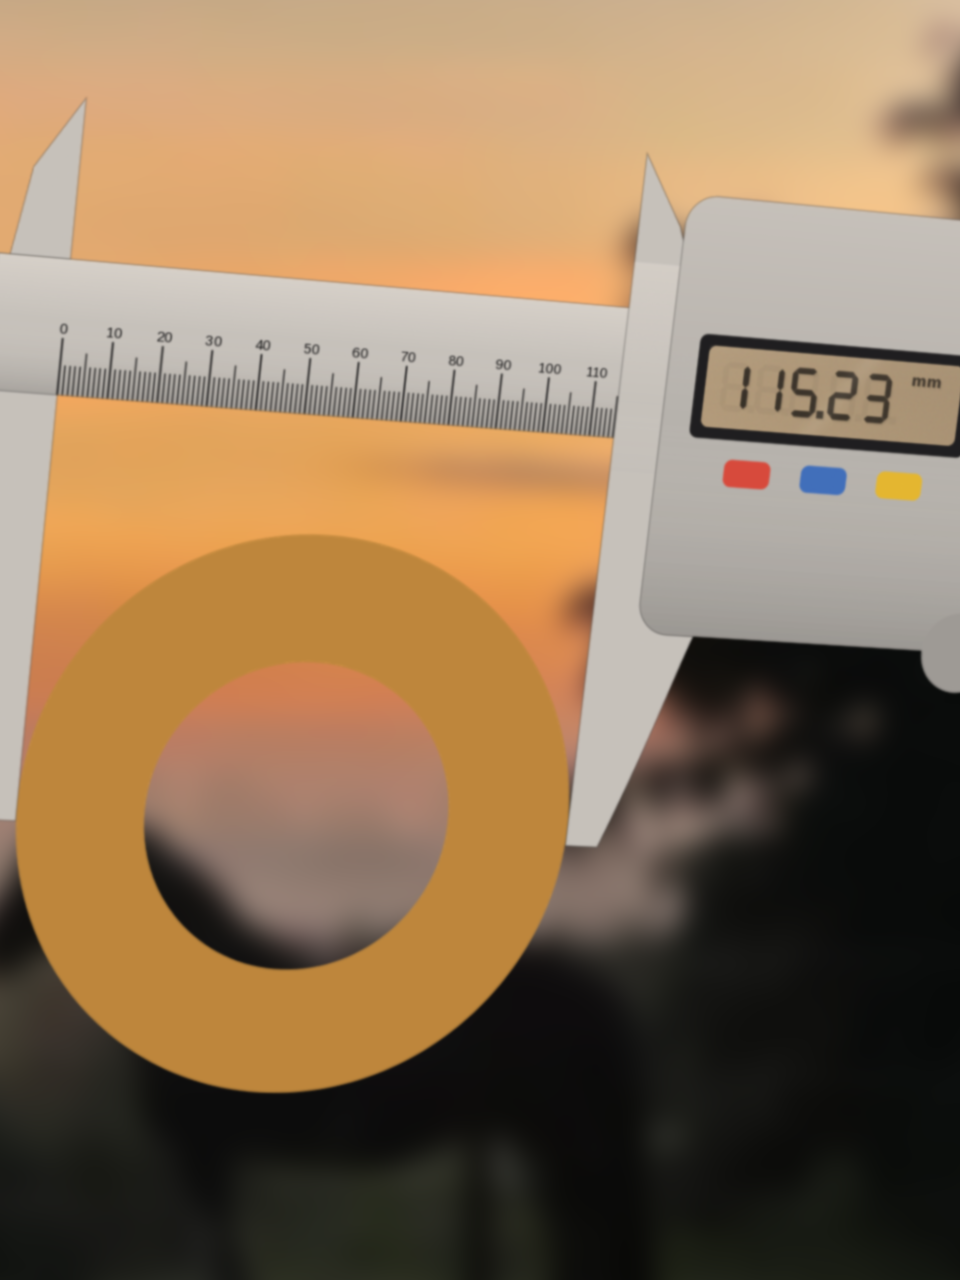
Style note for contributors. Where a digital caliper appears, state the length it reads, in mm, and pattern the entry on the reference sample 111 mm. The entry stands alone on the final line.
115.23 mm
